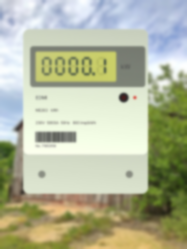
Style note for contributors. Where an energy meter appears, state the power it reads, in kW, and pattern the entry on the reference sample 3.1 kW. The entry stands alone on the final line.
0.1 kW
